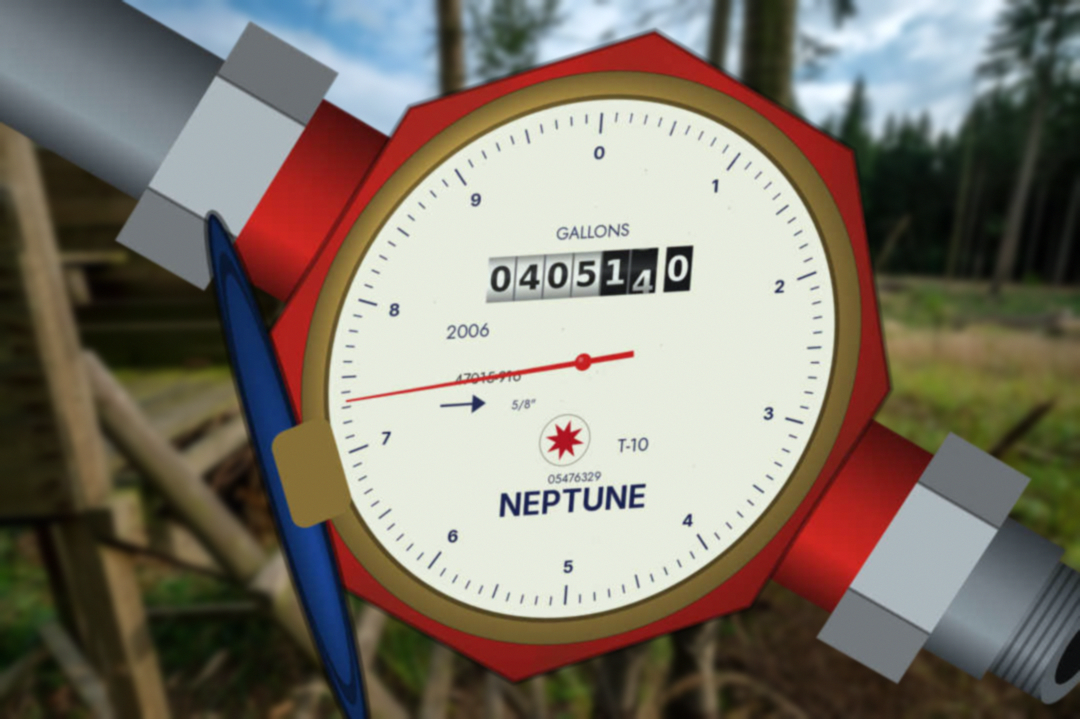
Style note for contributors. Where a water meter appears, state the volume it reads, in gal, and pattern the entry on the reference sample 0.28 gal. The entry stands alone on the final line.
405137.3 gal
